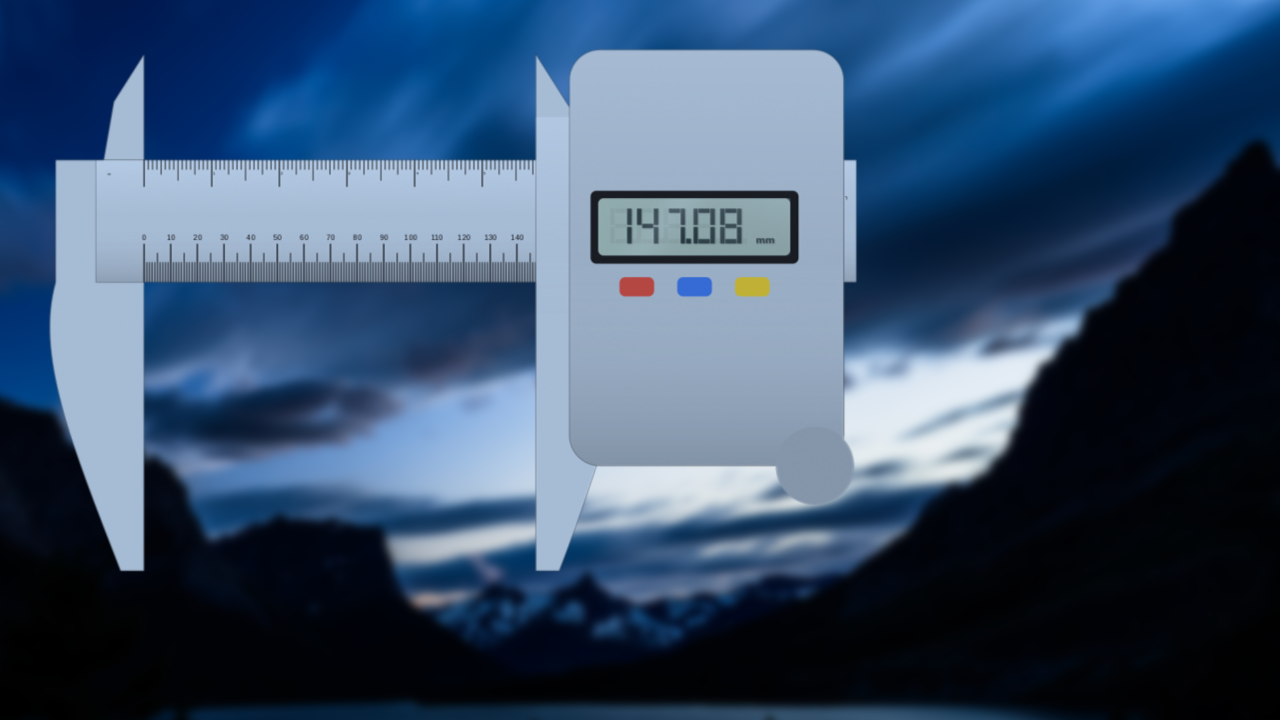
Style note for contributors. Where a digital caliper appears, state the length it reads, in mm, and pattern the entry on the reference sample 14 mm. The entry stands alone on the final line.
147.08 mm
